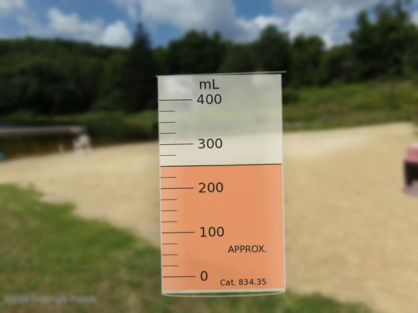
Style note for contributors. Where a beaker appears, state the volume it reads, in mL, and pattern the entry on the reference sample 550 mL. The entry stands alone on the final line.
250 mL
